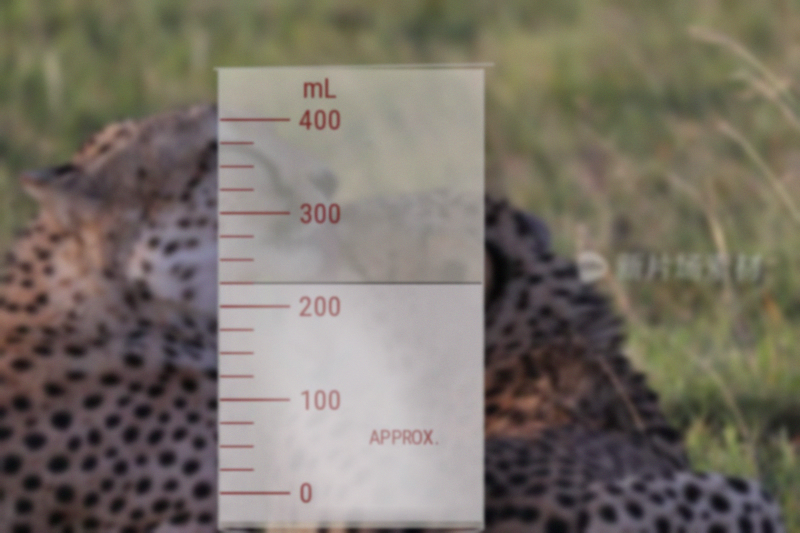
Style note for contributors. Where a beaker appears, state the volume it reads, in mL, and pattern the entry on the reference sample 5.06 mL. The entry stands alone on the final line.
225 mL
